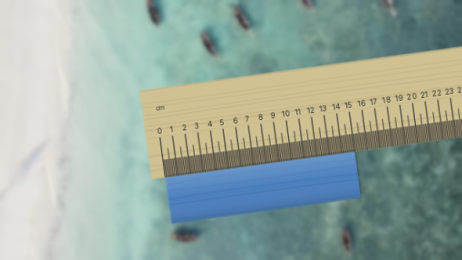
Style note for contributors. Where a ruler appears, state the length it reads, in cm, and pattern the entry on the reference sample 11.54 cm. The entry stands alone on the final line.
15 cm
